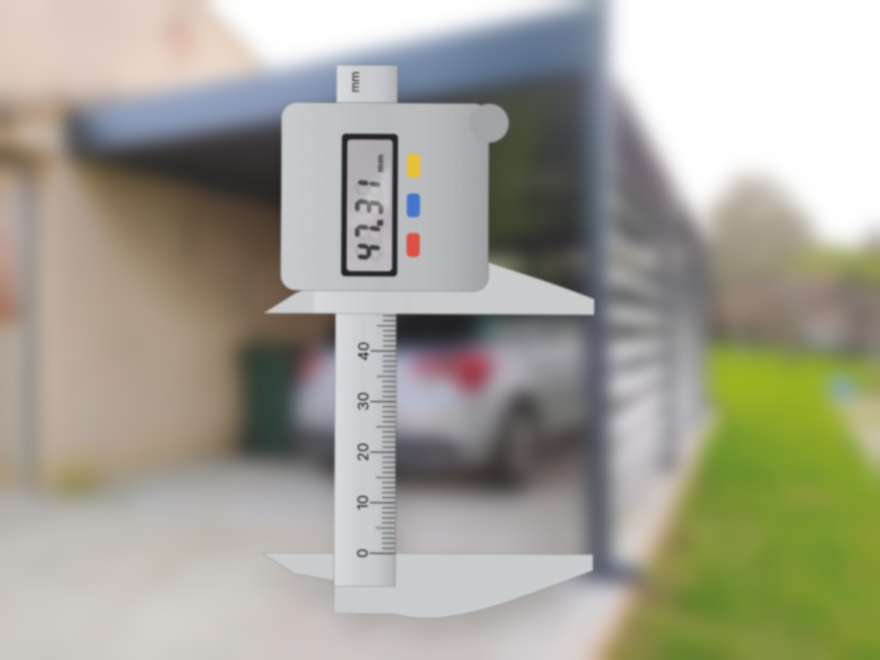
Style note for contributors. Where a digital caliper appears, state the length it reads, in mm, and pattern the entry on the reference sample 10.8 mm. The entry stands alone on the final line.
47.31 mm
